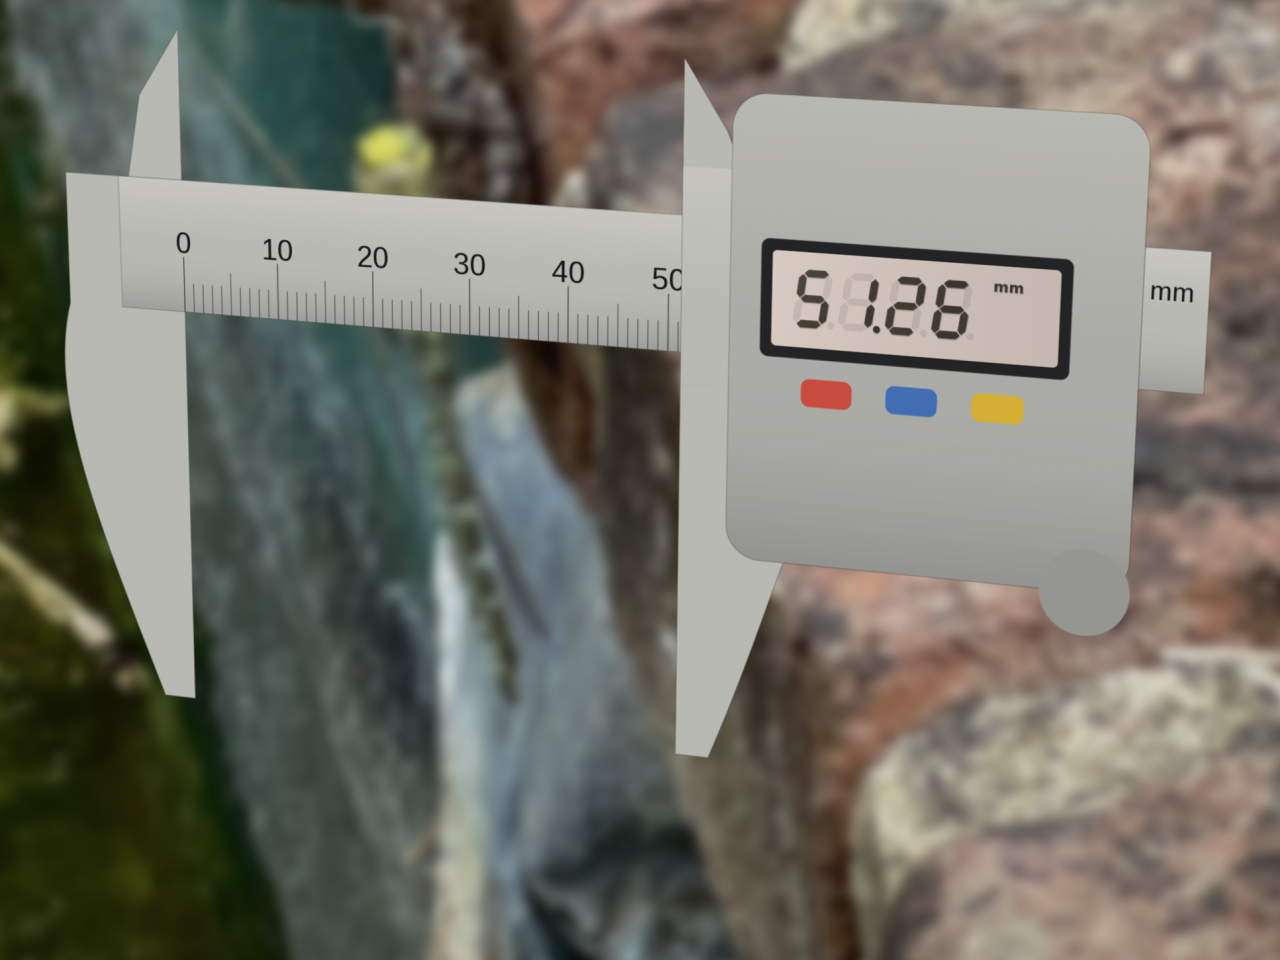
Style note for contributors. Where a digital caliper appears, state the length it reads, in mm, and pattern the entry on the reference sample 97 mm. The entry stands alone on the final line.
51.26 mm
